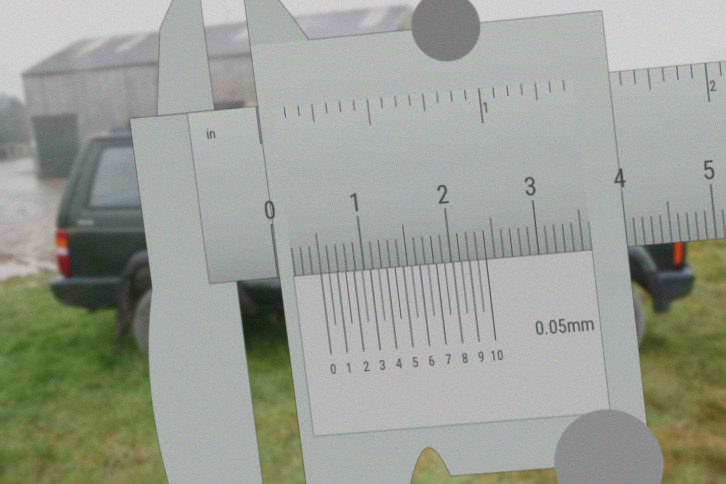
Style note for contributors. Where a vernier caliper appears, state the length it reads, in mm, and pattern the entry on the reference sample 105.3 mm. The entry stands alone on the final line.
5.0 mm
